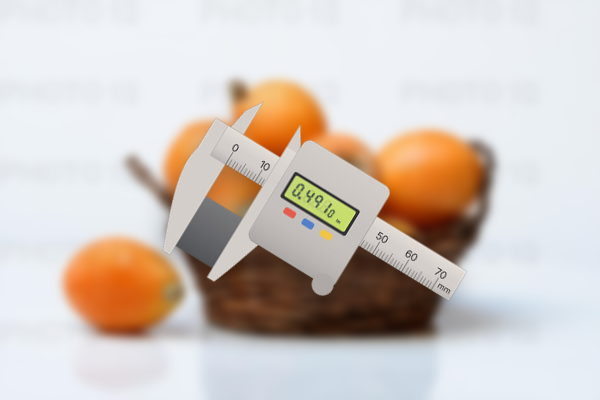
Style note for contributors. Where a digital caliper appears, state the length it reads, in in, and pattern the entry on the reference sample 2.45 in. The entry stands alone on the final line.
0.4910 in
